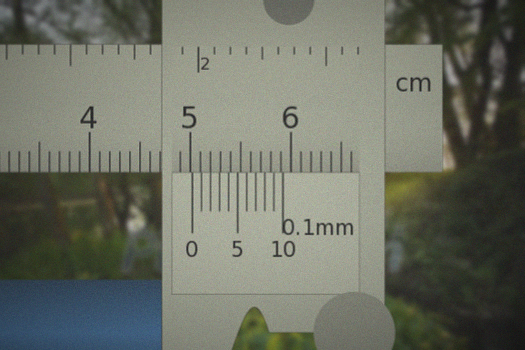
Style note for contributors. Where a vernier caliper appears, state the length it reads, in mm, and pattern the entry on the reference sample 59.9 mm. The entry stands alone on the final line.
50.2 mm
